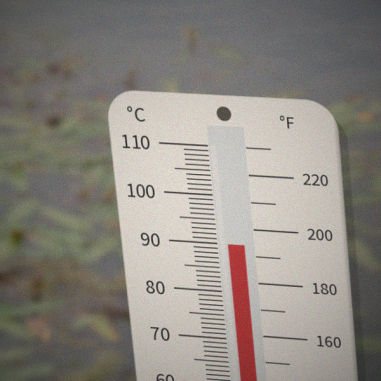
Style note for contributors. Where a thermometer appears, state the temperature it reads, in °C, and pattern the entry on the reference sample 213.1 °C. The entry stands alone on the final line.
90 °C
